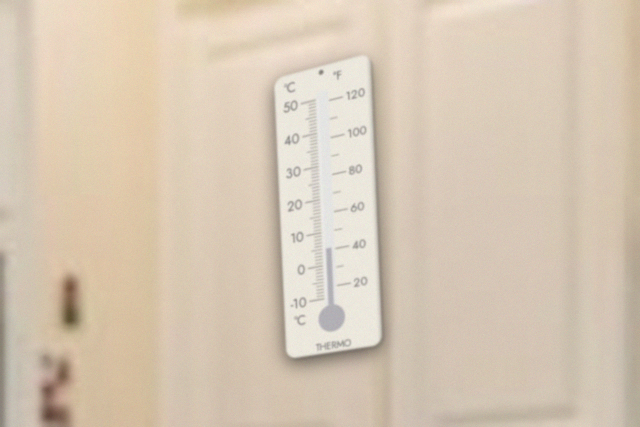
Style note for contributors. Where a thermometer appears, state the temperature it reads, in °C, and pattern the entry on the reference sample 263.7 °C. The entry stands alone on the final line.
5 °C
